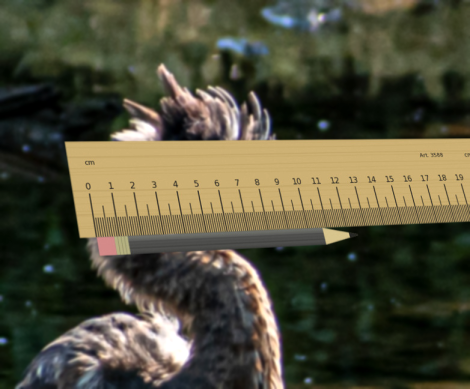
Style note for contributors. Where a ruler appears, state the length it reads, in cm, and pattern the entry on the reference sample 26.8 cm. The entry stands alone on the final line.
12.5 cm
